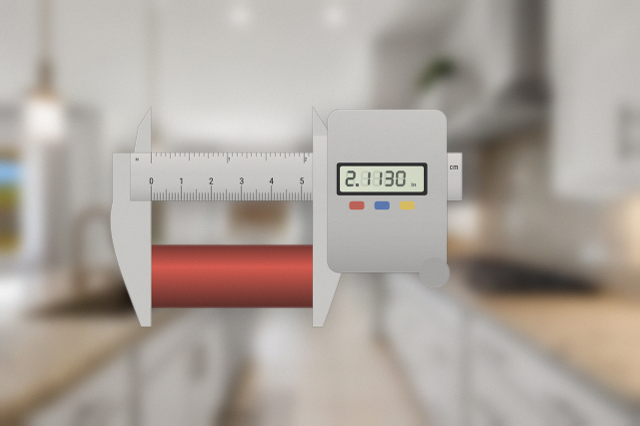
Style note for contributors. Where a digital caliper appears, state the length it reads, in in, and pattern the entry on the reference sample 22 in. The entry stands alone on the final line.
2.1130 in
